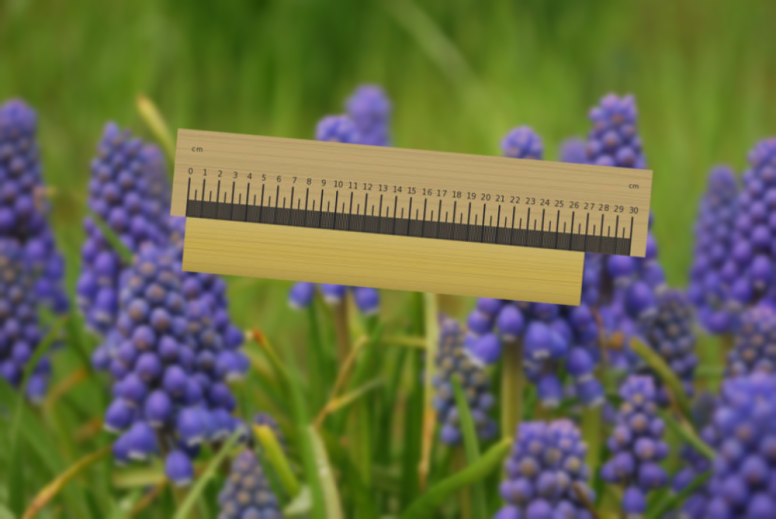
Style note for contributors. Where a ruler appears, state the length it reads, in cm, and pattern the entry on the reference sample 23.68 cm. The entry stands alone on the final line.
27 cm
